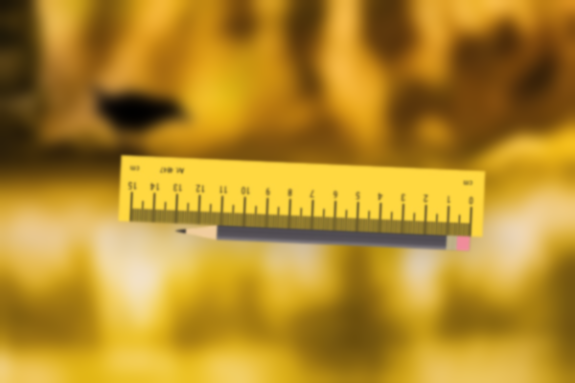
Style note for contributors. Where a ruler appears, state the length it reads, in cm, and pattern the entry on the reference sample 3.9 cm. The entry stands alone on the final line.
13 cm
